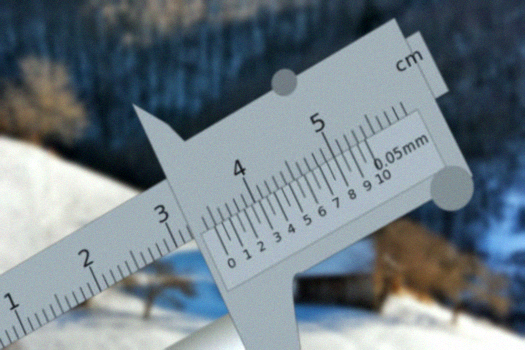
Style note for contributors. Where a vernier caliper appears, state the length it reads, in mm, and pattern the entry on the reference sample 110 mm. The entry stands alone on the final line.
34.8 mm
